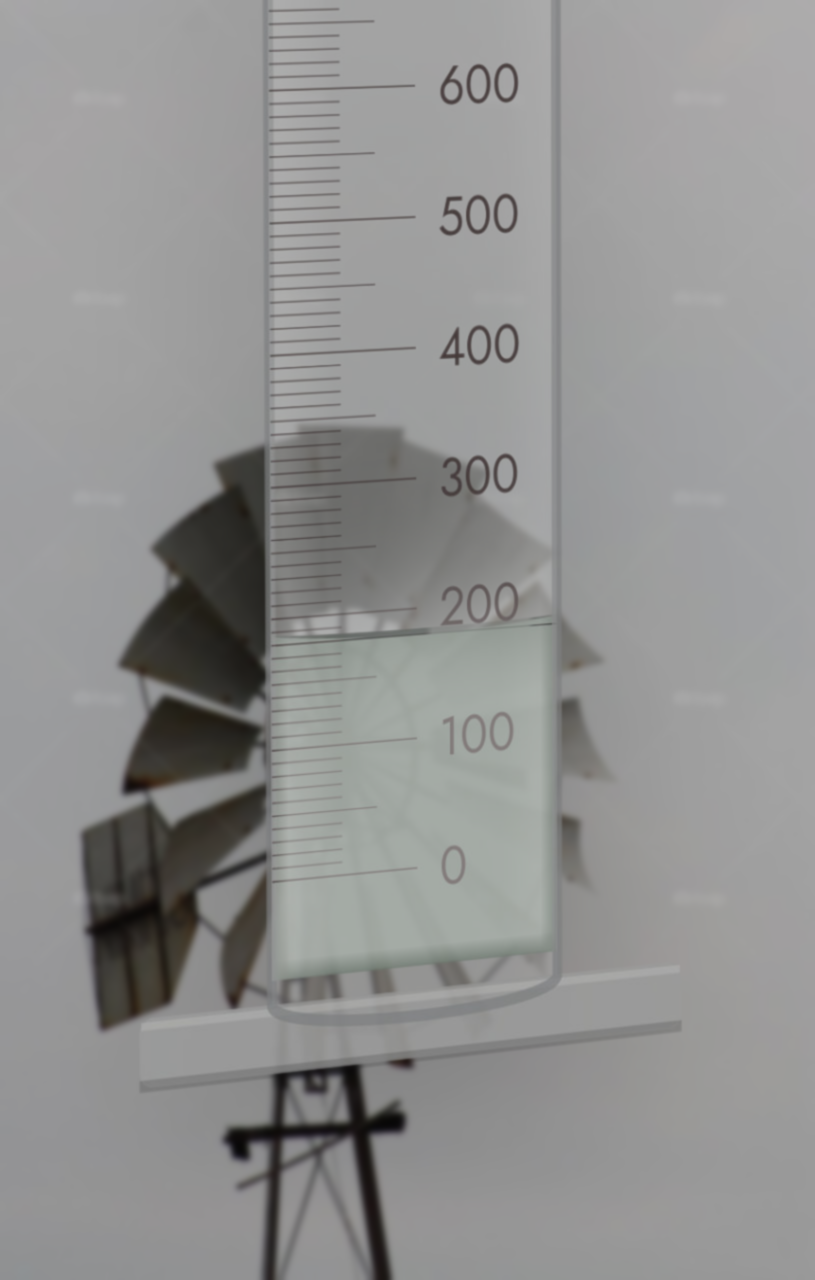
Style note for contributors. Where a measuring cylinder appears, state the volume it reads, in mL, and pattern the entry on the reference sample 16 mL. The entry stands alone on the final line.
180 mL
